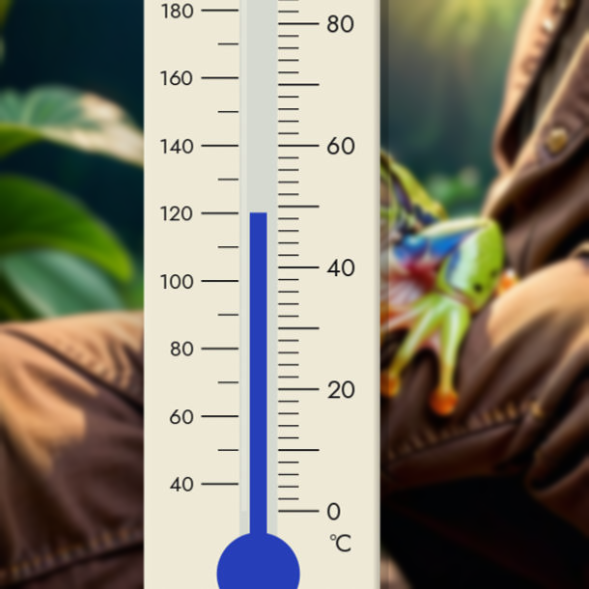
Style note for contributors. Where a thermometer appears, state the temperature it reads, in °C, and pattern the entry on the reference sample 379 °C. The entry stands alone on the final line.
49 °C
